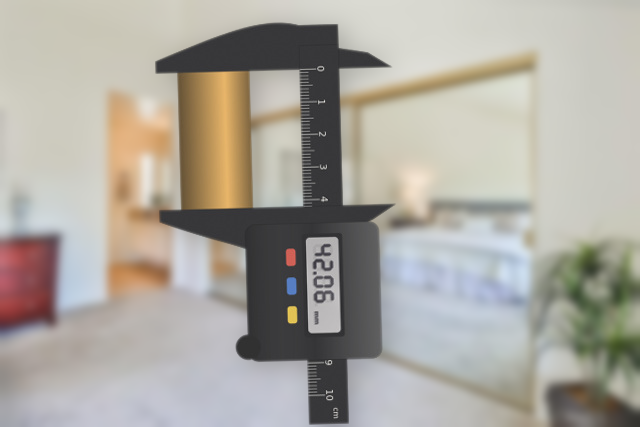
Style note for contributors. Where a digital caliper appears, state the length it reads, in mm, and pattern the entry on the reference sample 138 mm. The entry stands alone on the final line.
42.06 mm
